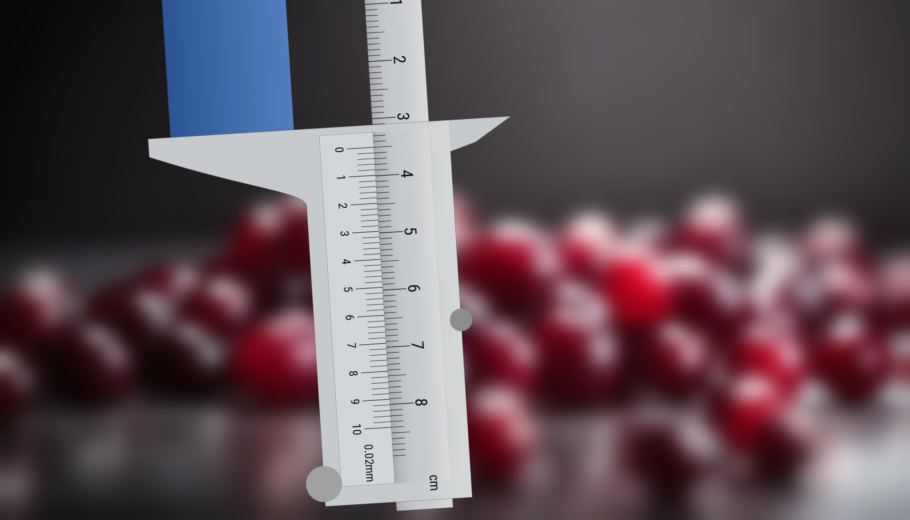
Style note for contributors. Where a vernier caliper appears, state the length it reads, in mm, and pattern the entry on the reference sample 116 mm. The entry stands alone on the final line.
35.0 mm
